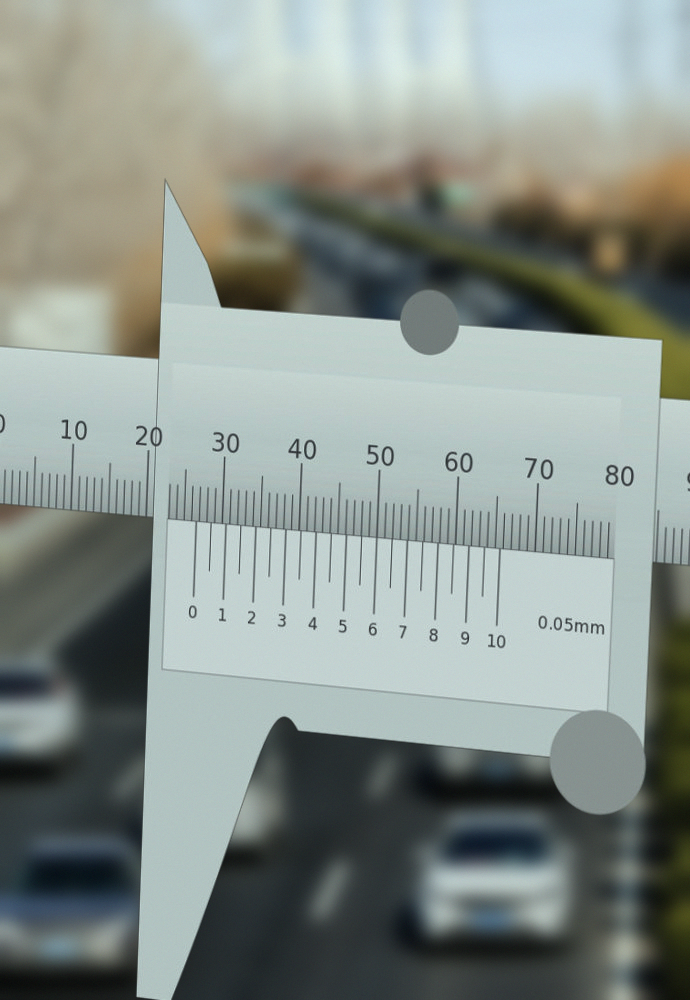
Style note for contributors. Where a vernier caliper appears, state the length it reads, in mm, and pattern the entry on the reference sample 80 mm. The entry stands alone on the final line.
26.6 mm
